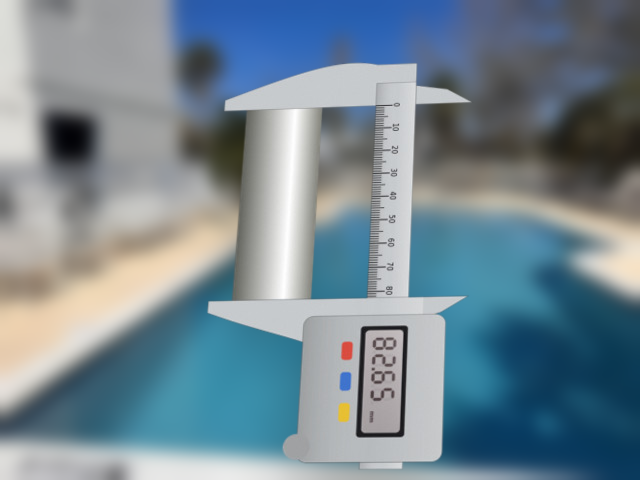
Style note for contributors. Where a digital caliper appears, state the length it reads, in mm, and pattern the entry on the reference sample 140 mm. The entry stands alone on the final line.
82.65 mm
